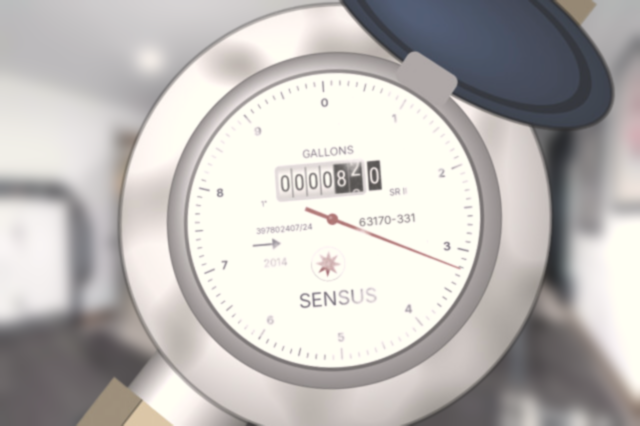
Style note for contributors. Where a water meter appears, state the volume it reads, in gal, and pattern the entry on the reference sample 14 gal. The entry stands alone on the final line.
823.2 gal
